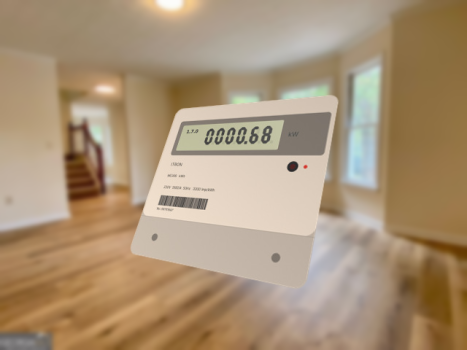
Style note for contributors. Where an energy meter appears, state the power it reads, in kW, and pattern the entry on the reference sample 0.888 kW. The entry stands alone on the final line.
0.68 kW
